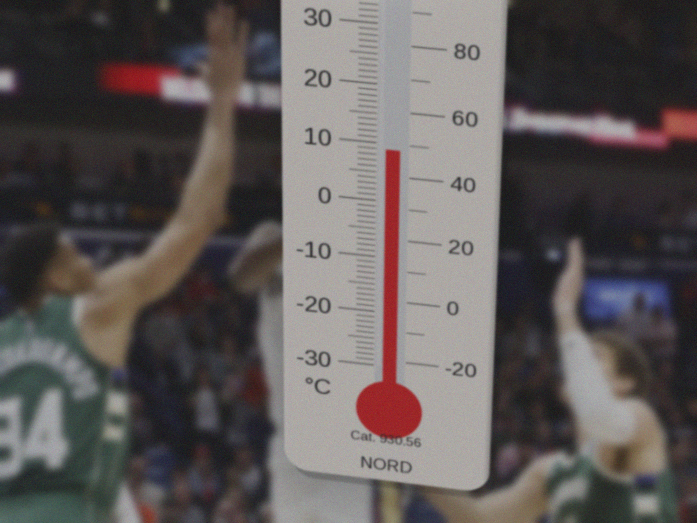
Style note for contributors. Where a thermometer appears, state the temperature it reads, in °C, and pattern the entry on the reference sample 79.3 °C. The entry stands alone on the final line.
9 °C
